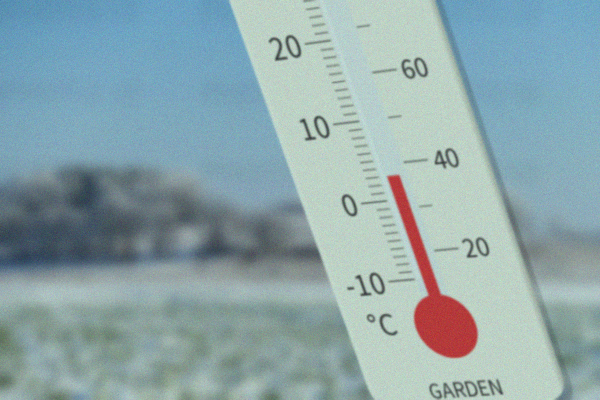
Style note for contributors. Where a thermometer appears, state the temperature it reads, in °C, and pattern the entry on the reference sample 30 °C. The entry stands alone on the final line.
3 °C
